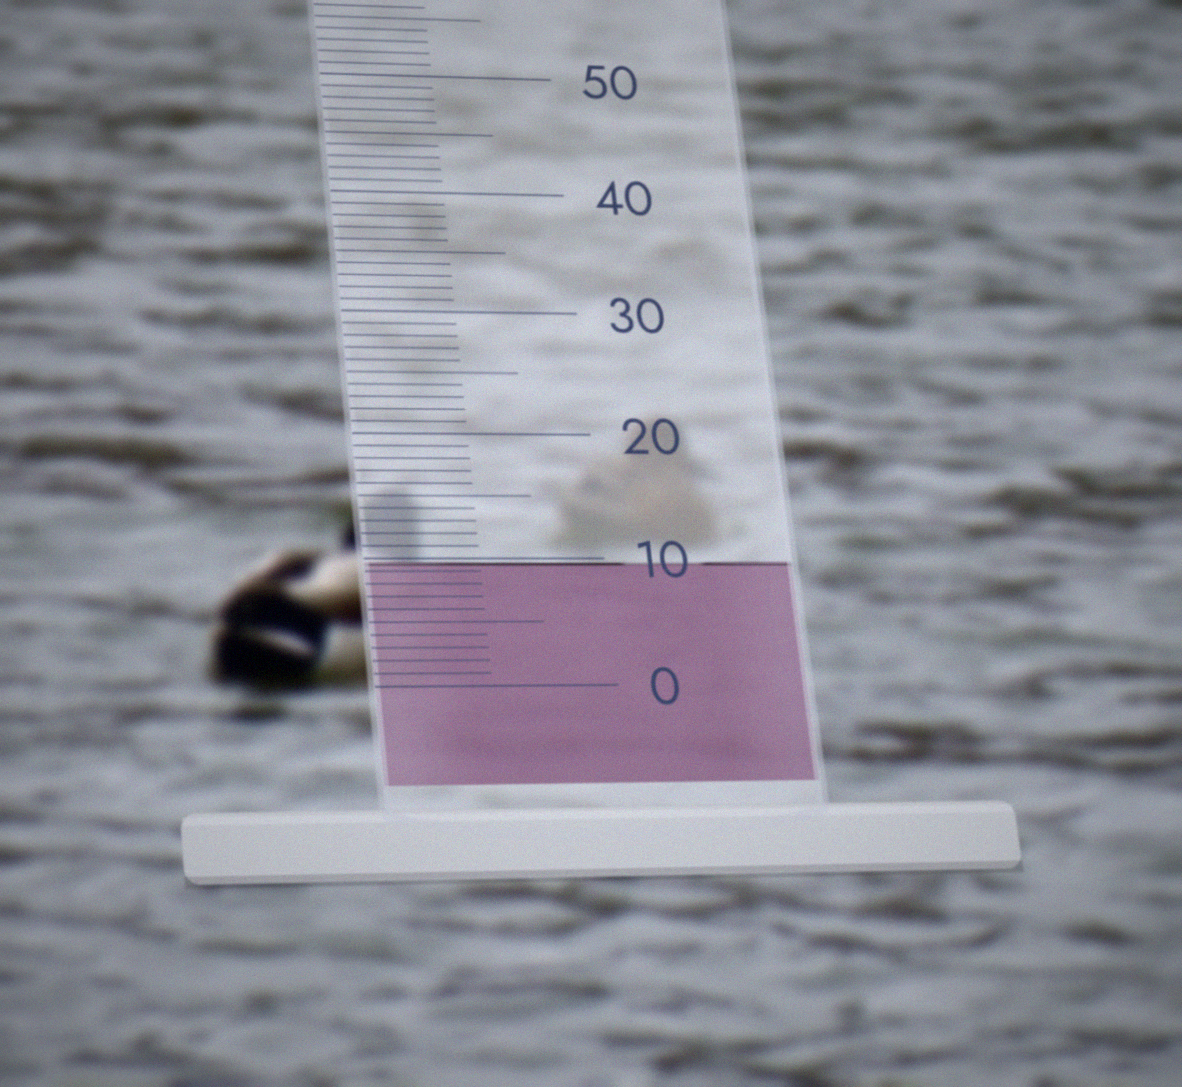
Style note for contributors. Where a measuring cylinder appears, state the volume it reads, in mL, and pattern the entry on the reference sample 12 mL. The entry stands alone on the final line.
9.5 mL
